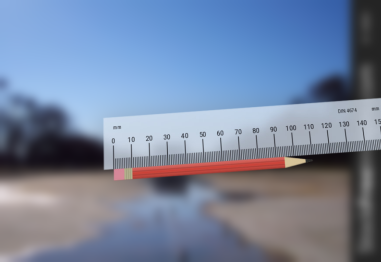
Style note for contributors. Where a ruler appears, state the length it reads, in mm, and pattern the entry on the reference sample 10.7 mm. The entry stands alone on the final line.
110 mm
